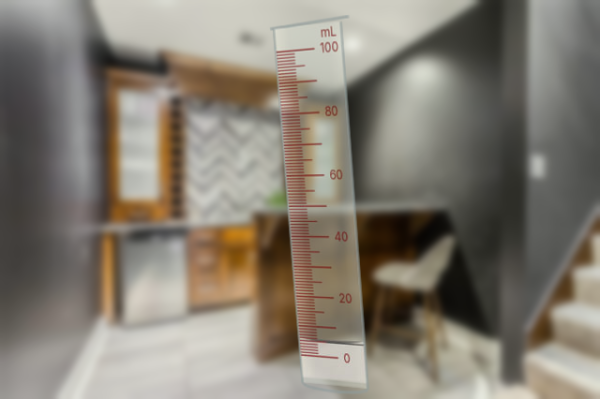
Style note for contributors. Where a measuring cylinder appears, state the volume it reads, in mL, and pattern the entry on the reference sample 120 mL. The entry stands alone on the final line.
5 mL
